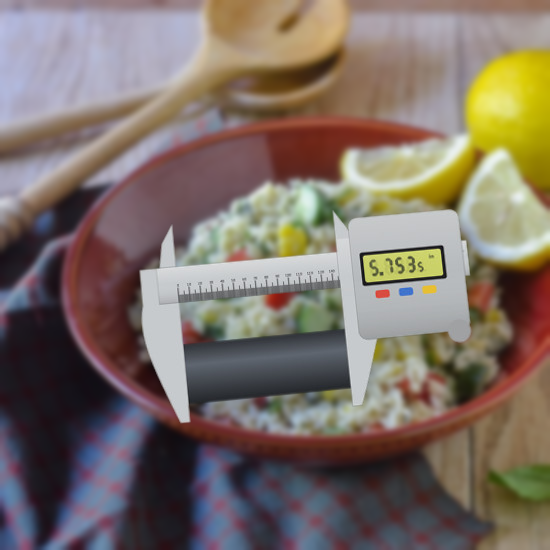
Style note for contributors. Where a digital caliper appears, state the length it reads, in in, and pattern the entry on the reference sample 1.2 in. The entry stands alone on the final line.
5.7535 in
